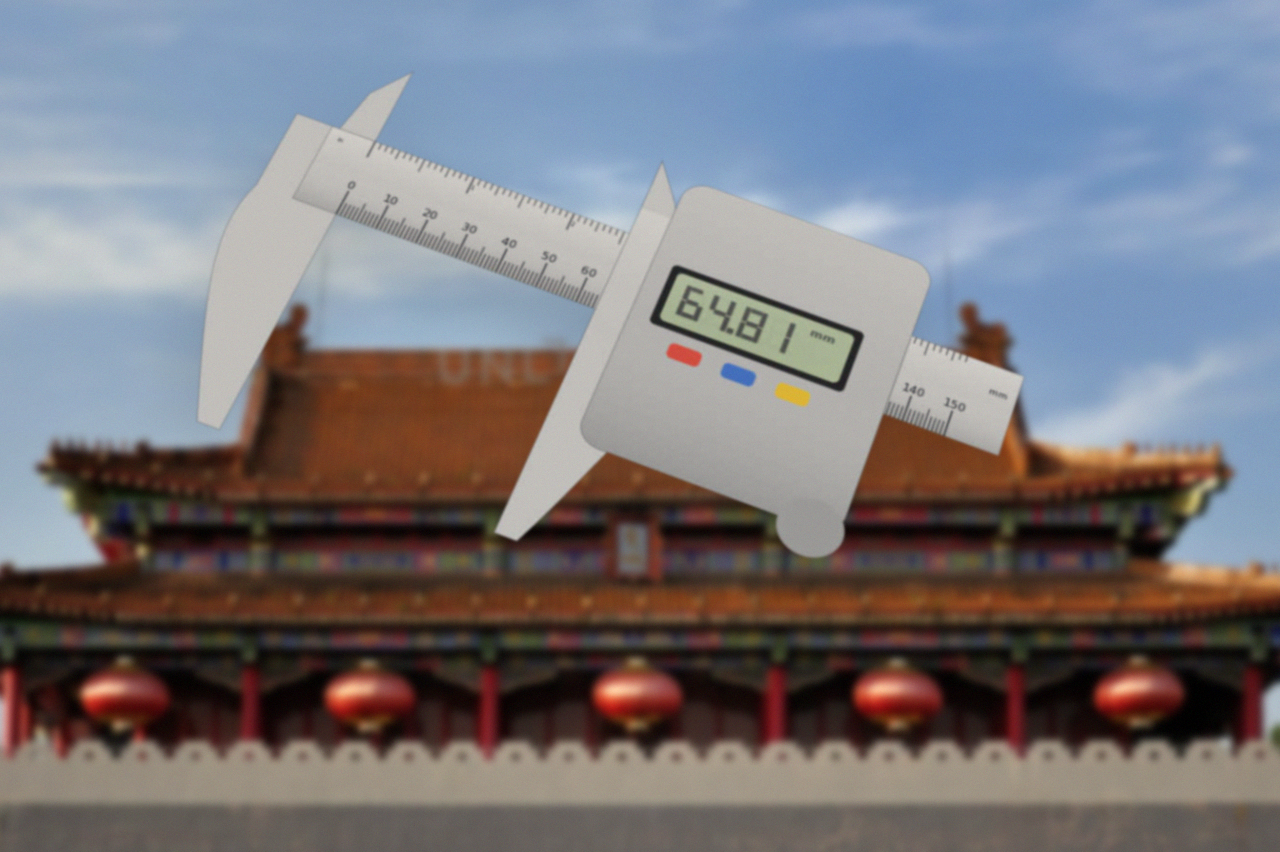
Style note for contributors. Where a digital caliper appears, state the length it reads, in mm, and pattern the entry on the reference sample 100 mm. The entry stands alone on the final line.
64.81 mm
